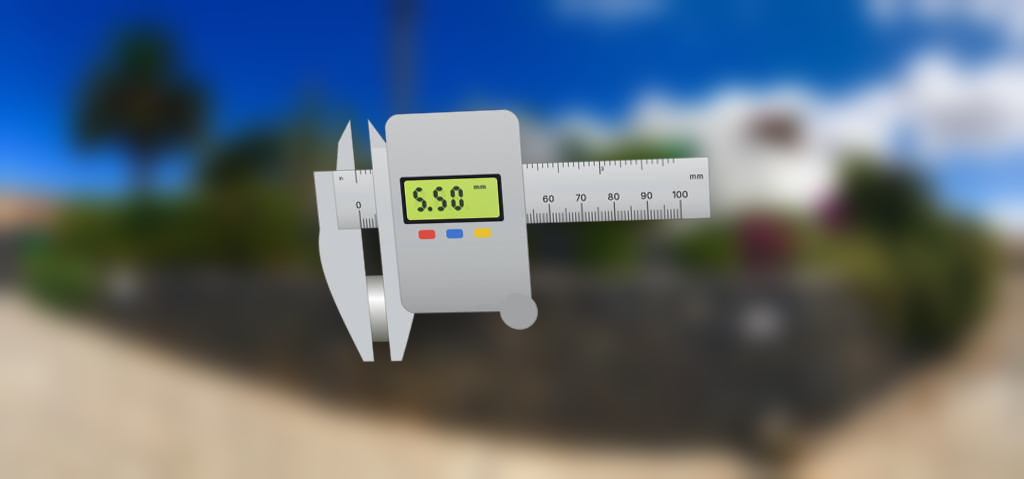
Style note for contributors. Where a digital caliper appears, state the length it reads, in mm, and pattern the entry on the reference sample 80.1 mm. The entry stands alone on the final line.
5.50 mm
